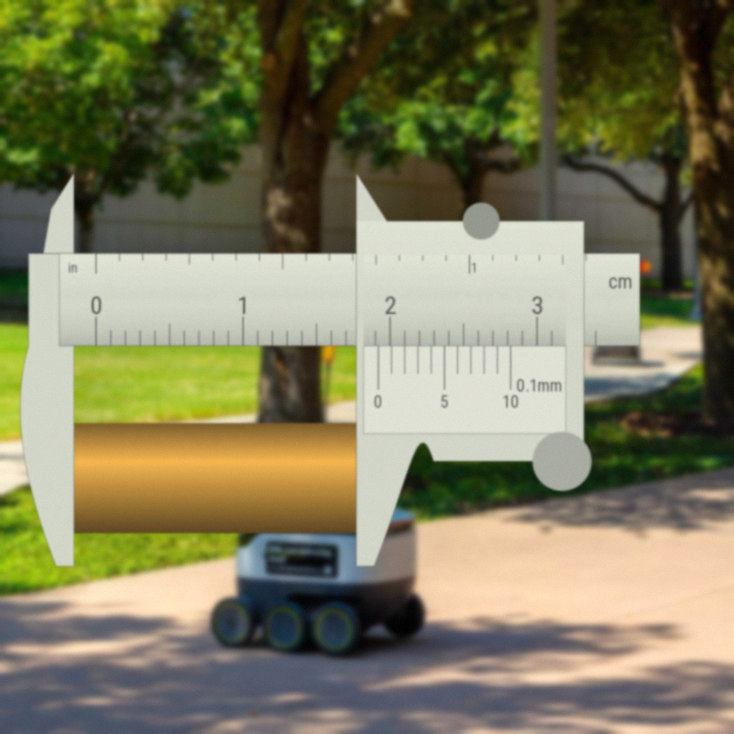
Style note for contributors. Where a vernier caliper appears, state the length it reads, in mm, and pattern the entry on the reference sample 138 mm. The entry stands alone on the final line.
19.2 mm
